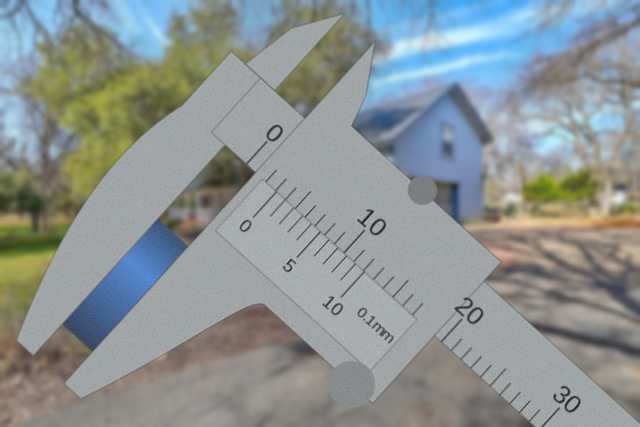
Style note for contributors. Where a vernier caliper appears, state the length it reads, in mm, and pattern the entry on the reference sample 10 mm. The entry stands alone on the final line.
3.1 mm
